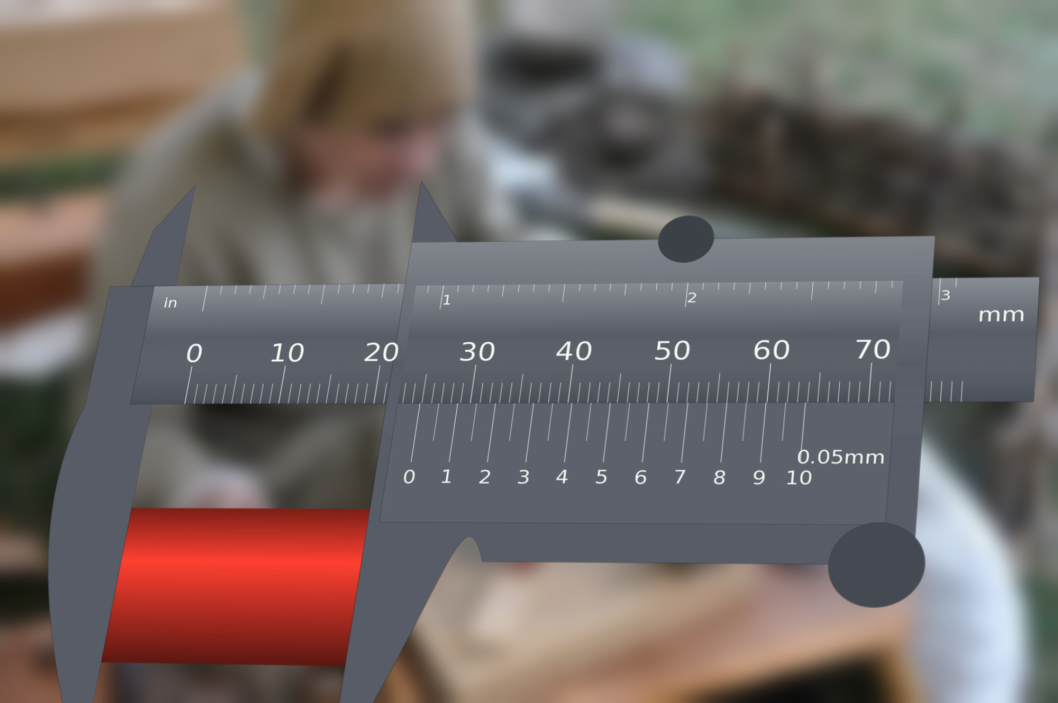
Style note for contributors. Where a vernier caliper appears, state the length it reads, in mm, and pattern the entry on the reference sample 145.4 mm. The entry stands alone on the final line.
24.8 mm
